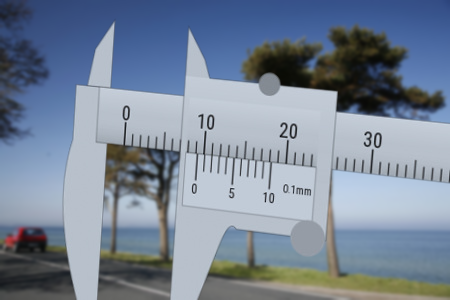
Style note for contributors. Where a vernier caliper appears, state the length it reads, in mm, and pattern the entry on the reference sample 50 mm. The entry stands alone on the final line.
9.2 mm
